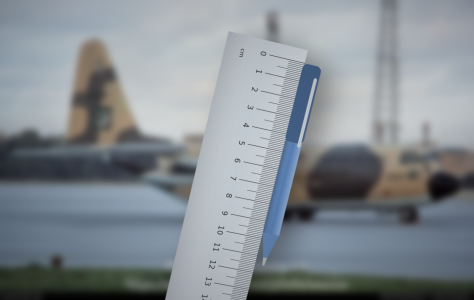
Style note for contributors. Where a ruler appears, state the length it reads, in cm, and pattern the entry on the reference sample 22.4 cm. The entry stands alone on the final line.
11.5 cm
